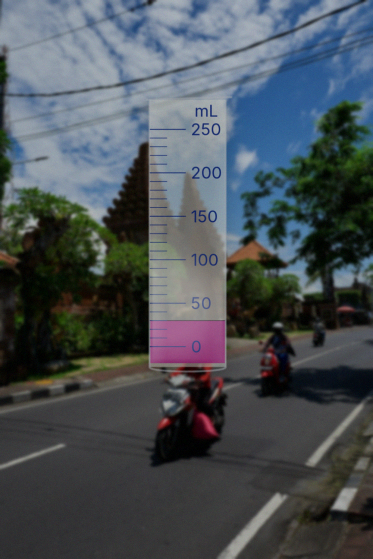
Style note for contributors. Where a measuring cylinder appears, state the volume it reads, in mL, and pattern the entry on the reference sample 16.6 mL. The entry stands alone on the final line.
30 mL
